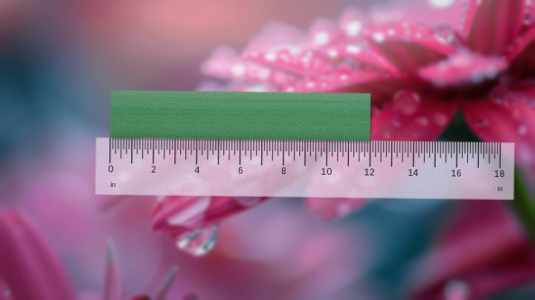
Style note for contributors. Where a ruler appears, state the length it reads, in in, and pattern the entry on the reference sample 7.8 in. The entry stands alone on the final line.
12 in
